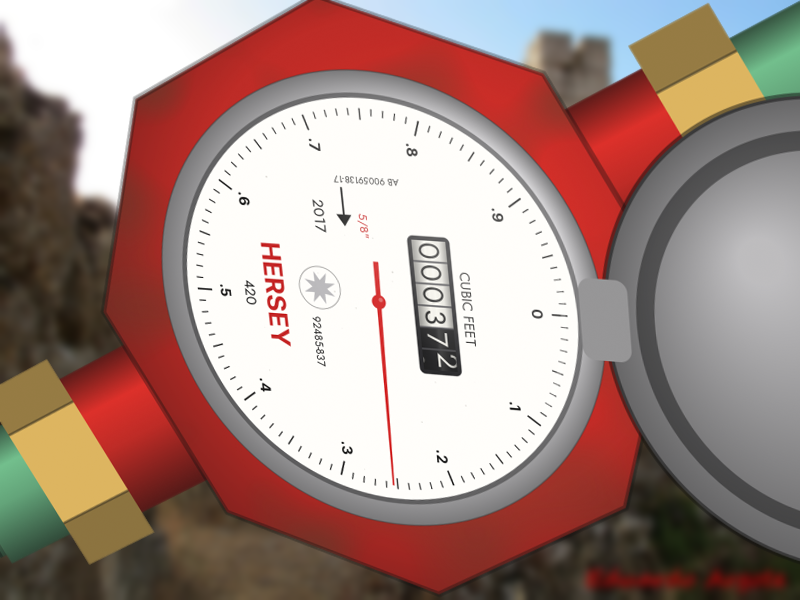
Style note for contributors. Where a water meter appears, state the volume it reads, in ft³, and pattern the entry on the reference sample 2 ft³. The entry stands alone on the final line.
372.25 ft³
